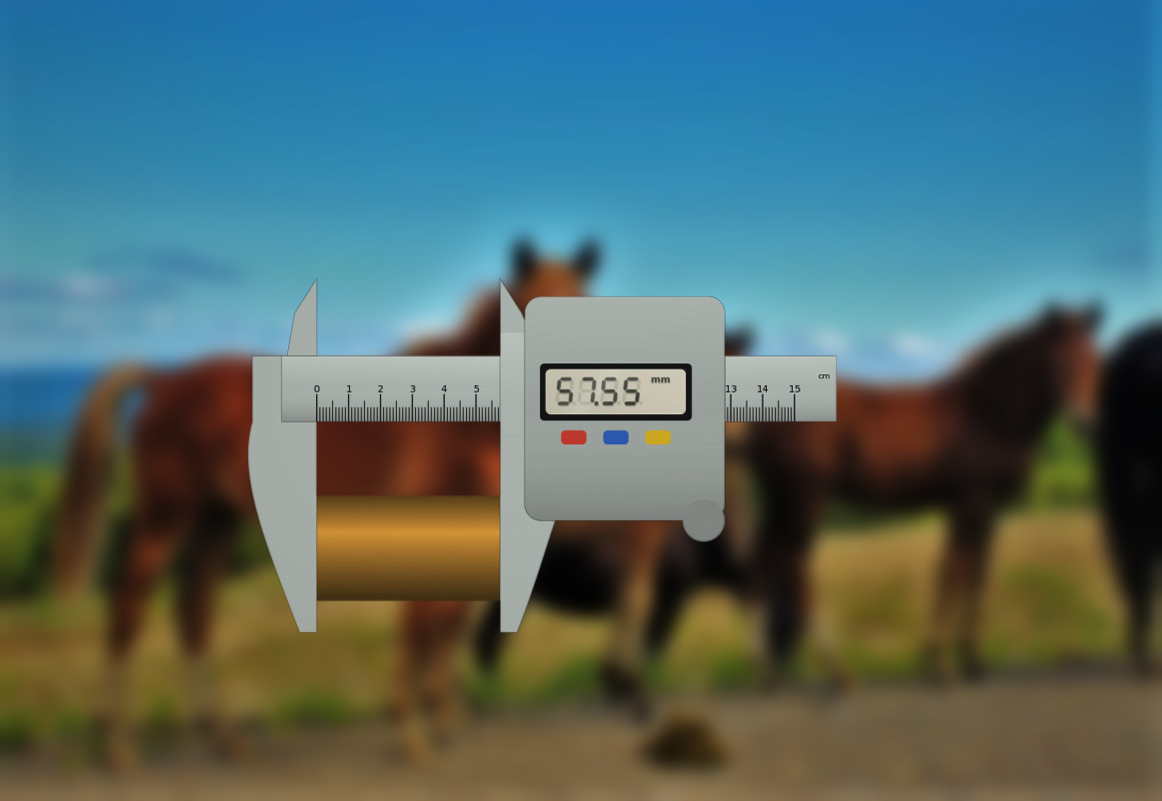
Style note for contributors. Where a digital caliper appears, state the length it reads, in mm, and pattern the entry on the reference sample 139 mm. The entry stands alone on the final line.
57.55 mm
